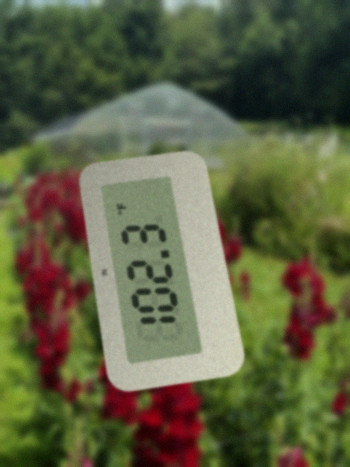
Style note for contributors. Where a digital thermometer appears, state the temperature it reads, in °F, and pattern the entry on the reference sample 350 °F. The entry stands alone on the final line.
102.3 °F
